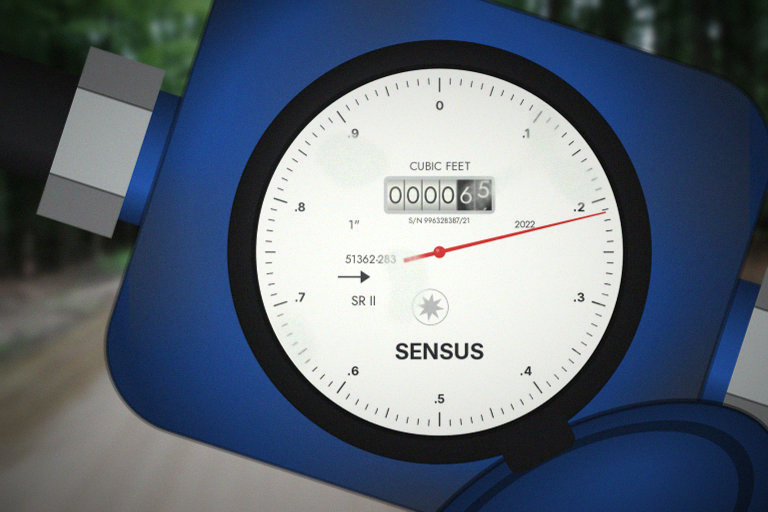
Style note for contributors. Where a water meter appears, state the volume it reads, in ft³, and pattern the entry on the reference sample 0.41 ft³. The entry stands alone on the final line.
65.21 ft³
